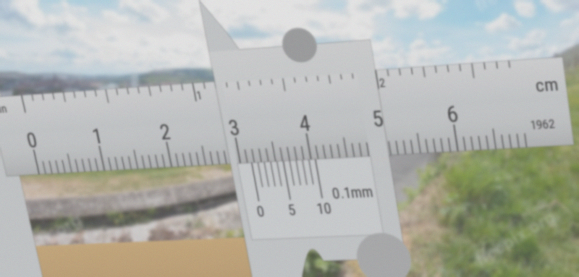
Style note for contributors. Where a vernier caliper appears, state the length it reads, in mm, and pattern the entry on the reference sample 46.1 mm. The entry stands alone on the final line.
31.6 mm
